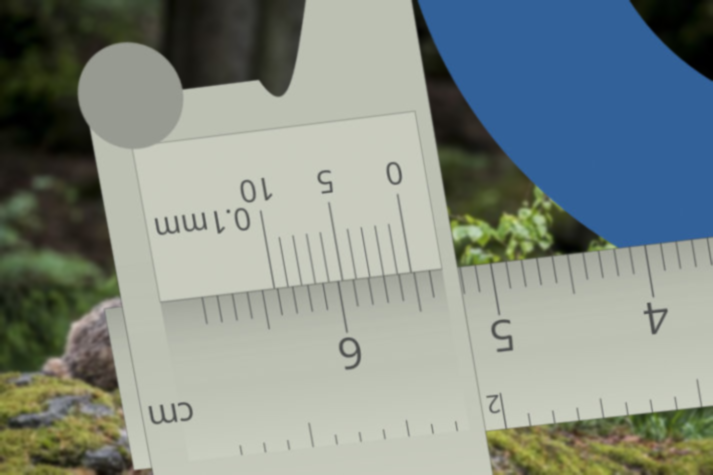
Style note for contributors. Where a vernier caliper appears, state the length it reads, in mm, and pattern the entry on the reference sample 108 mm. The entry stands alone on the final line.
55.2 mm
